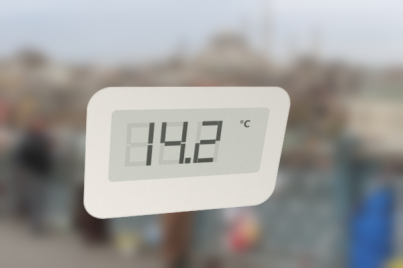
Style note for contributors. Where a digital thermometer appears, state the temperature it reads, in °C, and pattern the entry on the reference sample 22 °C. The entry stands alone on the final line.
14.2 °C
